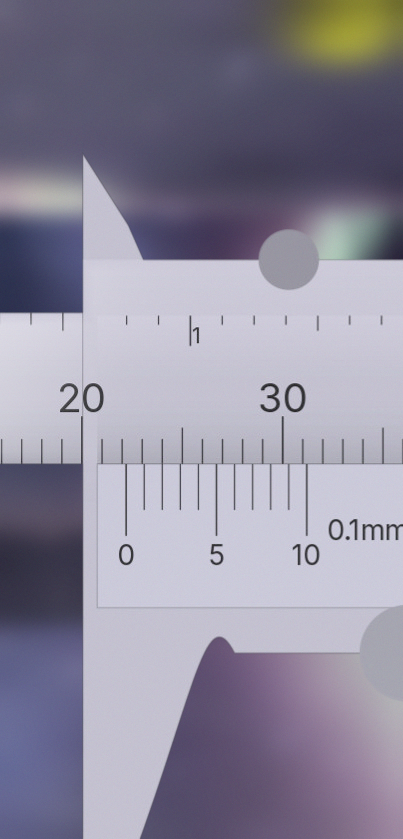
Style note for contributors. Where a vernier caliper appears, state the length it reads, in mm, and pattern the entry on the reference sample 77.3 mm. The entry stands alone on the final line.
22.2 mm
